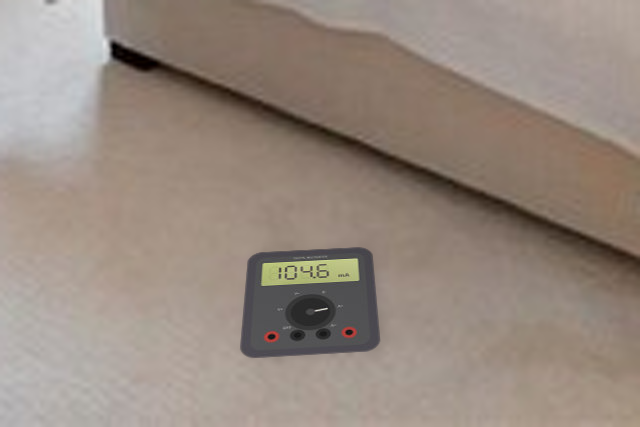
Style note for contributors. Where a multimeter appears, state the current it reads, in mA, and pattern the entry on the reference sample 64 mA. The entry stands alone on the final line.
104.6 mA
